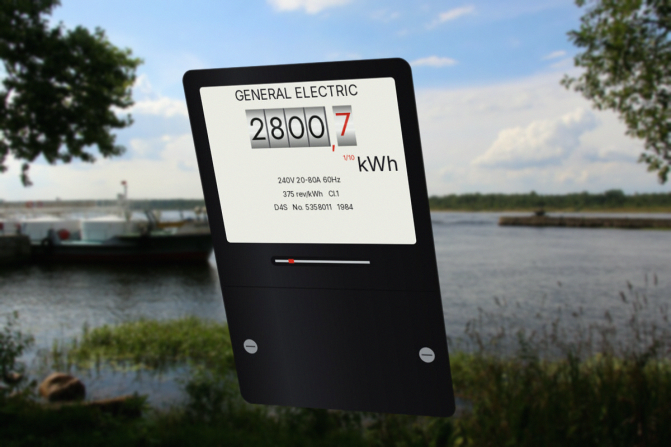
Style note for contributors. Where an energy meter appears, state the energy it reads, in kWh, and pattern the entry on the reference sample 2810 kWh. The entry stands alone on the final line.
2800.7 kWh
